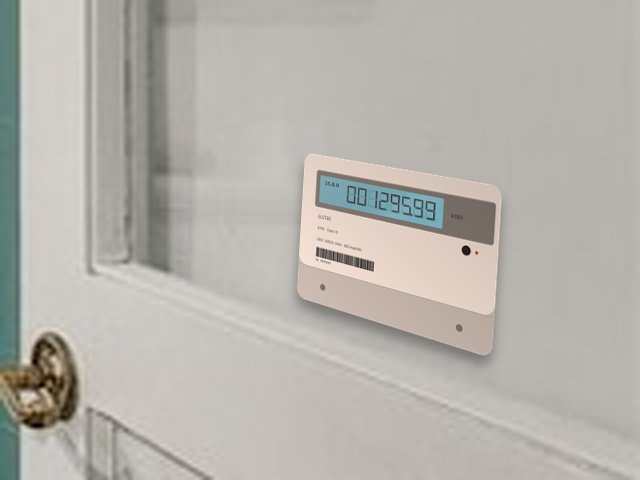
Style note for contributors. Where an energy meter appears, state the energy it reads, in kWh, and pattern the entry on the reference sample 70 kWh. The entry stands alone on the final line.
1295.99 kWh
